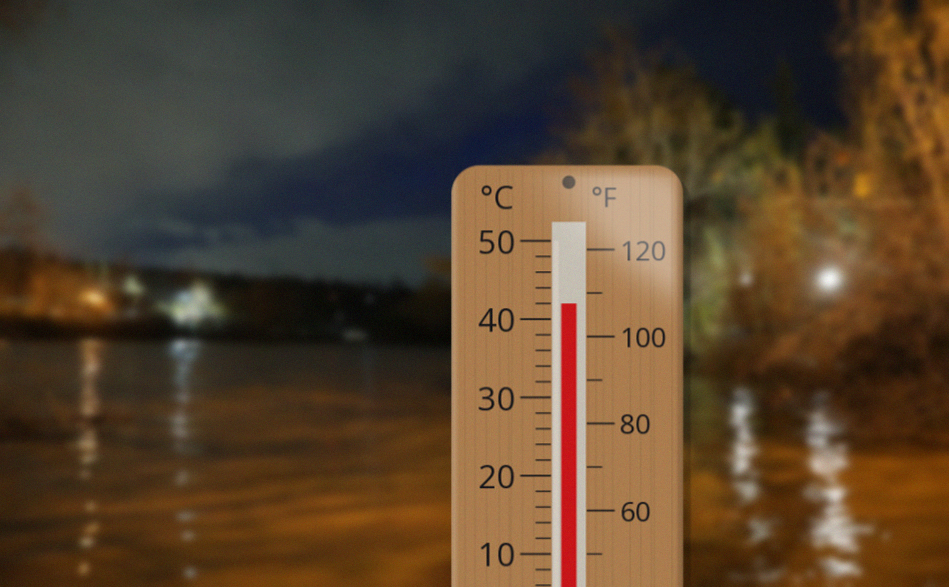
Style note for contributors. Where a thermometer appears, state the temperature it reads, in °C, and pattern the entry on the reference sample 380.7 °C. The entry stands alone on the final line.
42 °C
